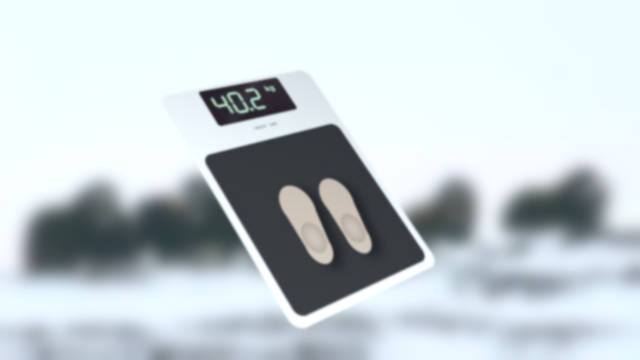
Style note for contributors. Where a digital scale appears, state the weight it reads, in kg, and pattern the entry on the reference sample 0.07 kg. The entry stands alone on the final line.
40.2 kg
